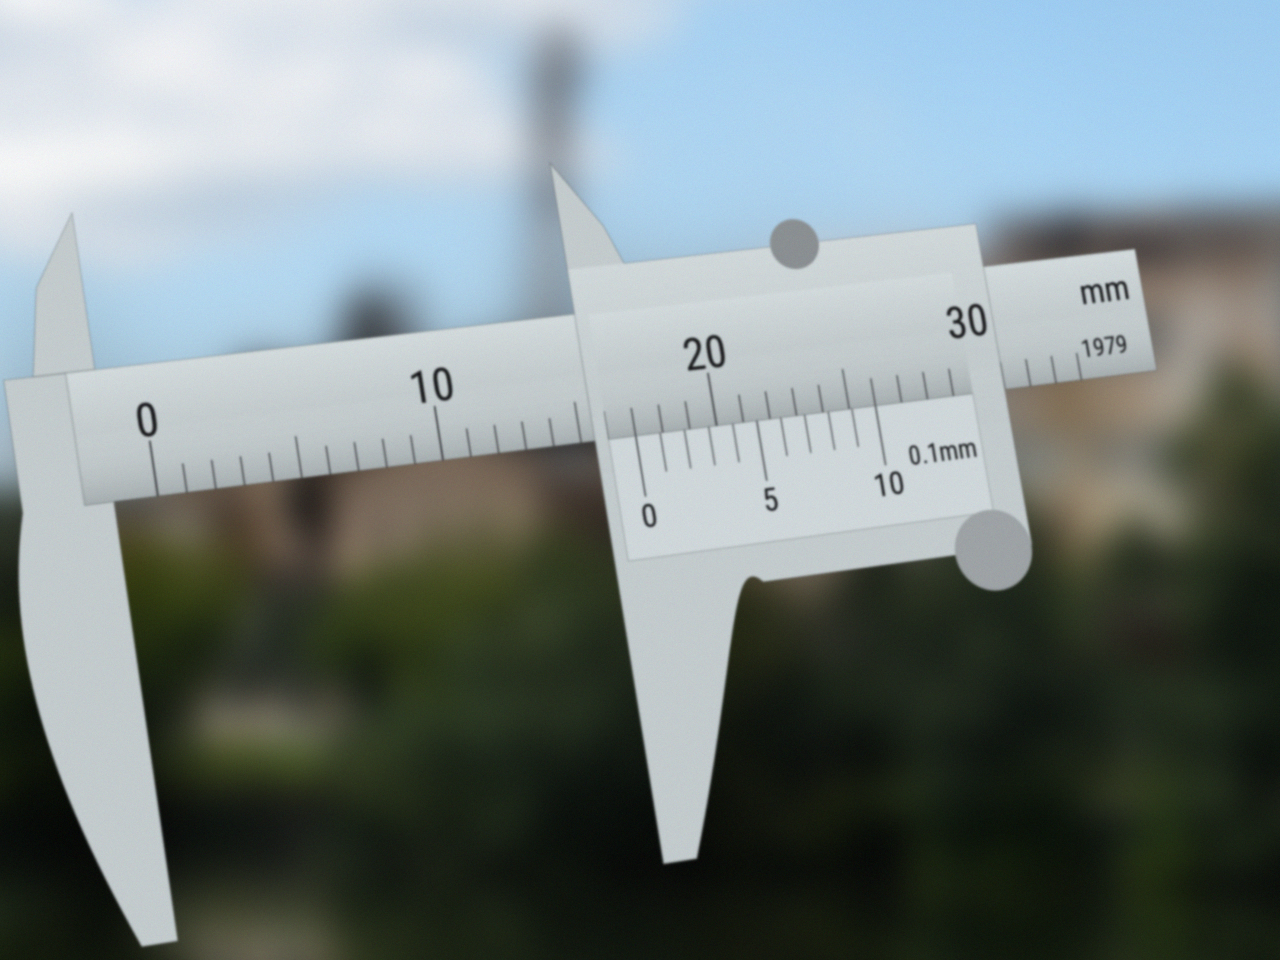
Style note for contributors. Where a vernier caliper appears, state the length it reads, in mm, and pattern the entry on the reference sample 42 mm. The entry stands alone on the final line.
17.0 mm
